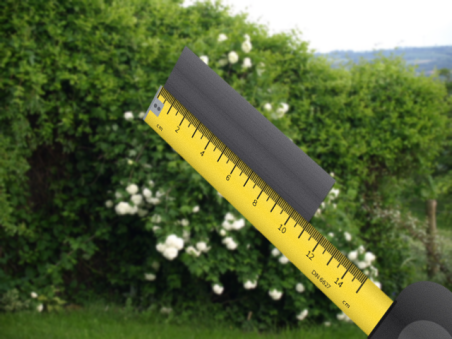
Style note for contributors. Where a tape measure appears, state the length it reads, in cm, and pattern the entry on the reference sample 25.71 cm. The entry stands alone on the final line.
11 cm
